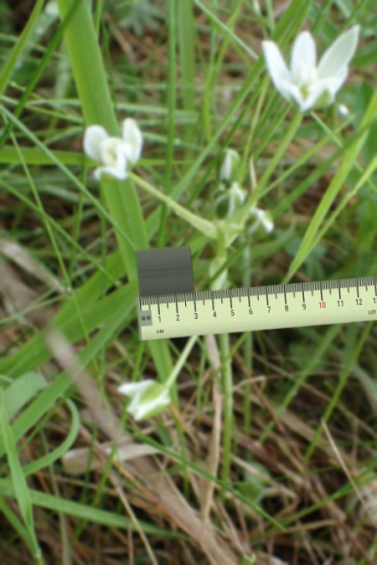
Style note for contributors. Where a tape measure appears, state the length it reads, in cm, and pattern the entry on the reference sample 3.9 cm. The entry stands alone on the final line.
3 cm
